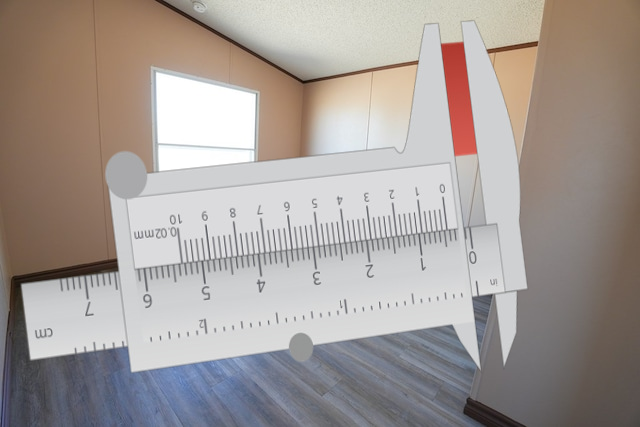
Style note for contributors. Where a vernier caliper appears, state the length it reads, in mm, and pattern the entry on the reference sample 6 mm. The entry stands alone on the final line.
4.5 mm
